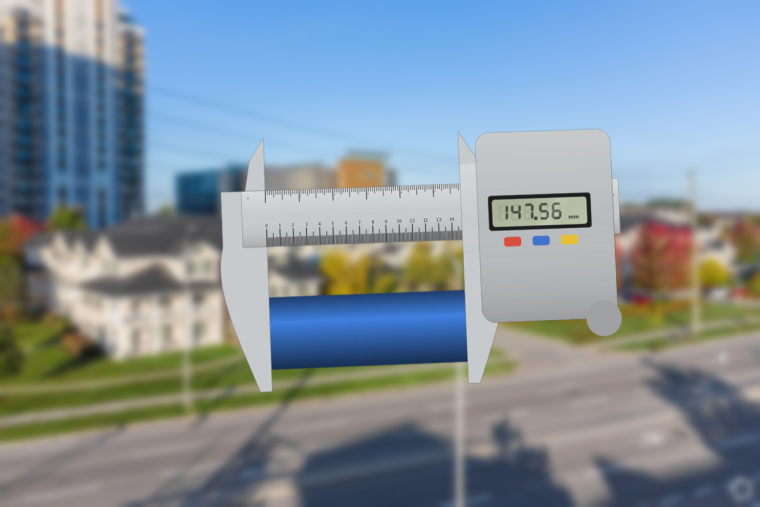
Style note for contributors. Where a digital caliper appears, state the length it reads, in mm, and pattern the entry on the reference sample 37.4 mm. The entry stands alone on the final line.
147.56 mm
